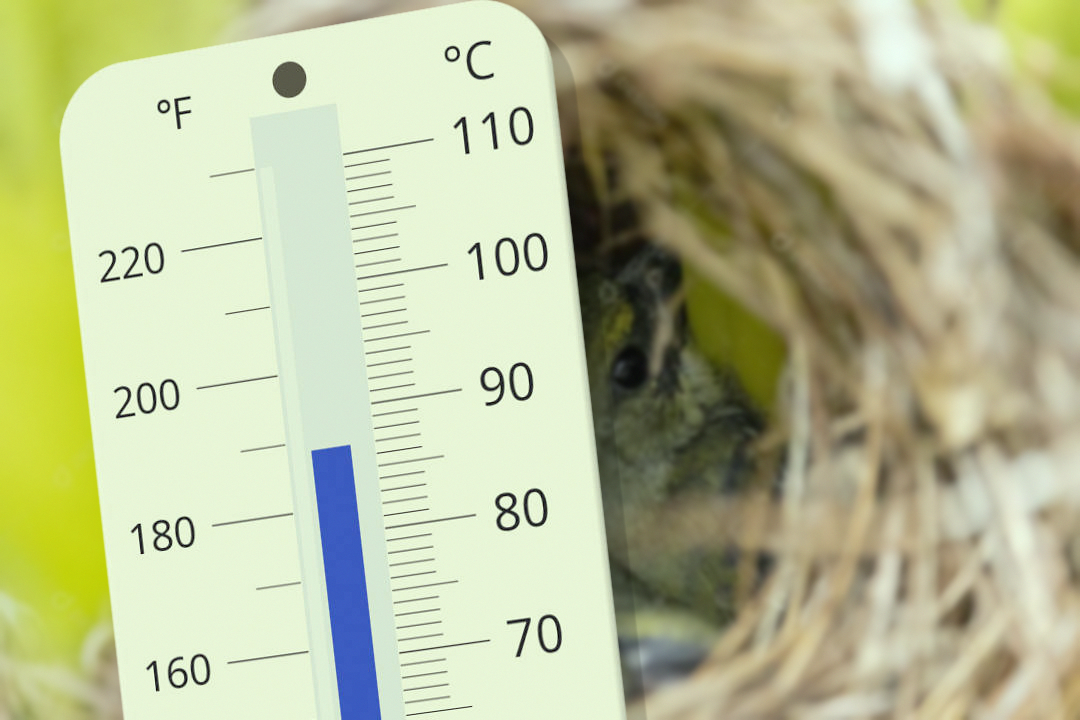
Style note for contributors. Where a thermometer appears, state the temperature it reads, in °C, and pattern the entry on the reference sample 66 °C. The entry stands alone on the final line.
87 °C
